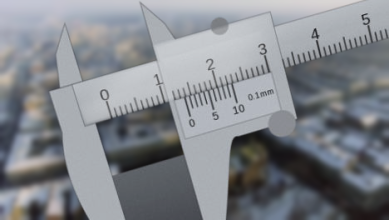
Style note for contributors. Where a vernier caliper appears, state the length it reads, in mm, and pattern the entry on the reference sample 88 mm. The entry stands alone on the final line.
13.8 mm
